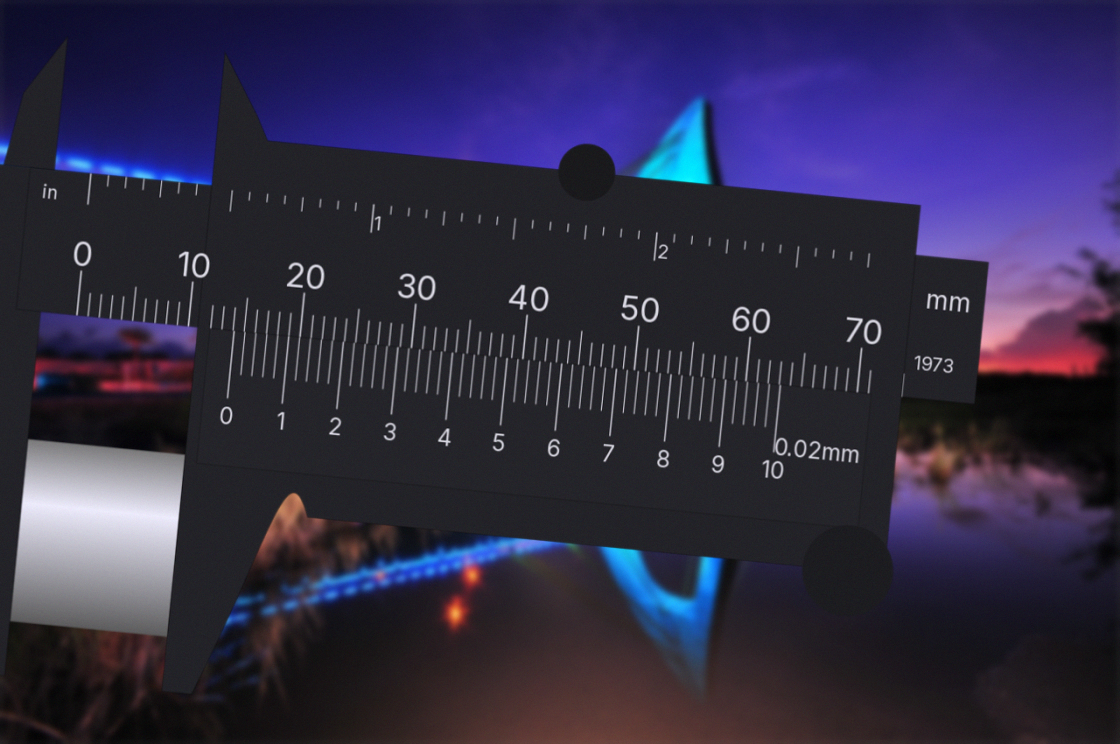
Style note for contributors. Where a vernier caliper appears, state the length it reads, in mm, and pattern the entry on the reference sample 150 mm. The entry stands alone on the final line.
14.1 mm
